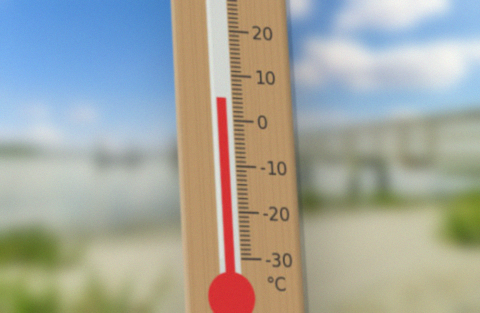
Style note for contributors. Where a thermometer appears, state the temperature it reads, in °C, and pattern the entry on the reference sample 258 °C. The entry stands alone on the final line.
5 °C
